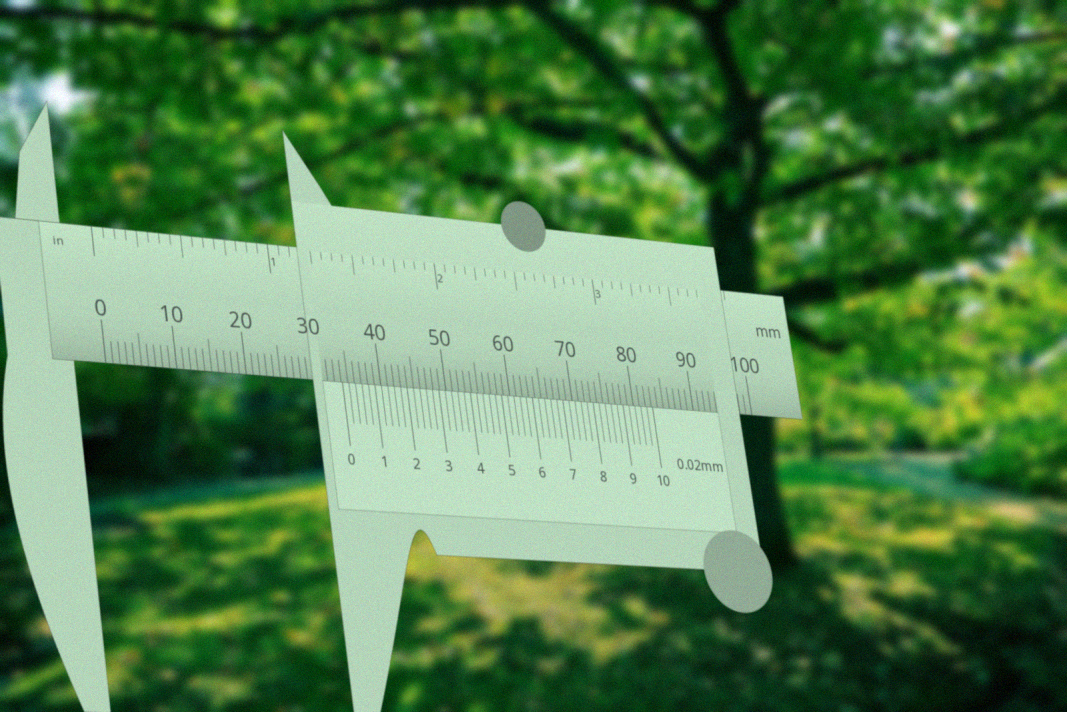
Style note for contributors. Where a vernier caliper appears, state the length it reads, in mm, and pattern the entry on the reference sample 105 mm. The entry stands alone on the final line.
34.2 mm
